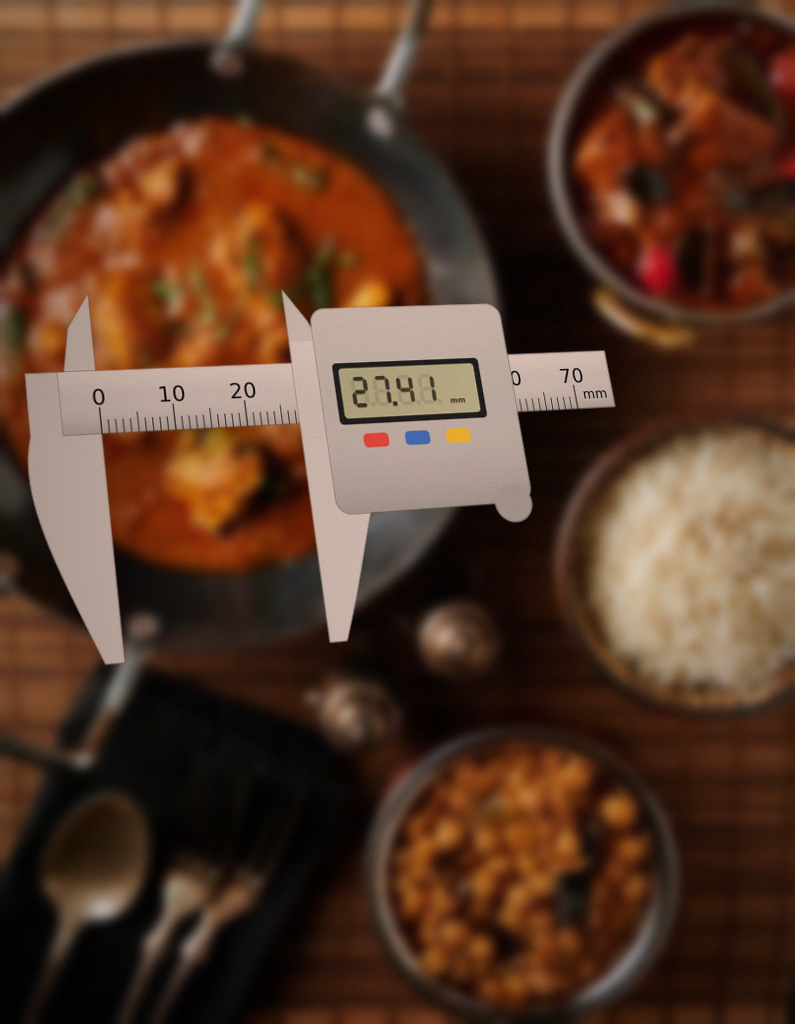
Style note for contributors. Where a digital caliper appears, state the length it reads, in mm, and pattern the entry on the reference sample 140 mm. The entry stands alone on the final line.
27.41 mm
